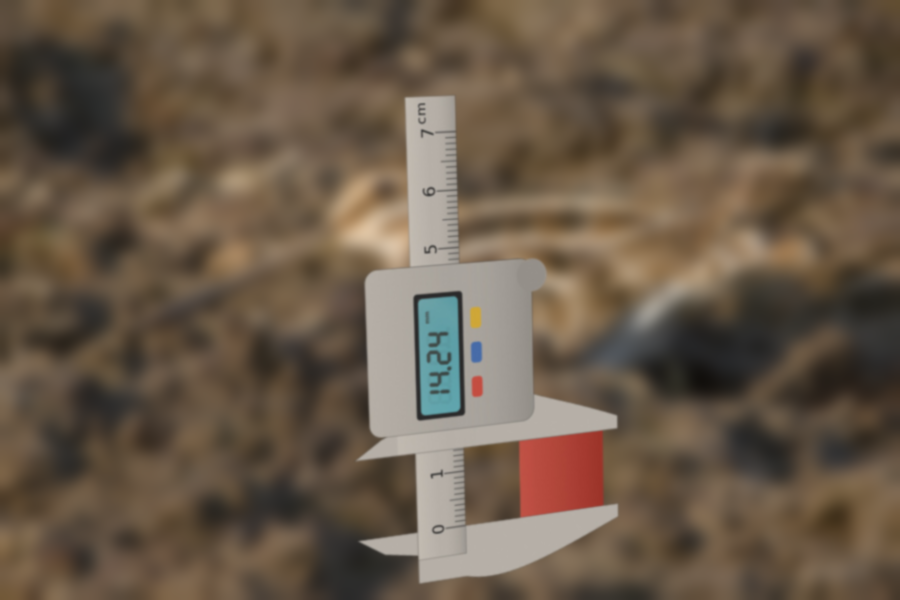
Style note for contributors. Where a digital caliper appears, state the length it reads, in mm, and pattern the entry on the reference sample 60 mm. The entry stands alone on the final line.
14.24 mm
